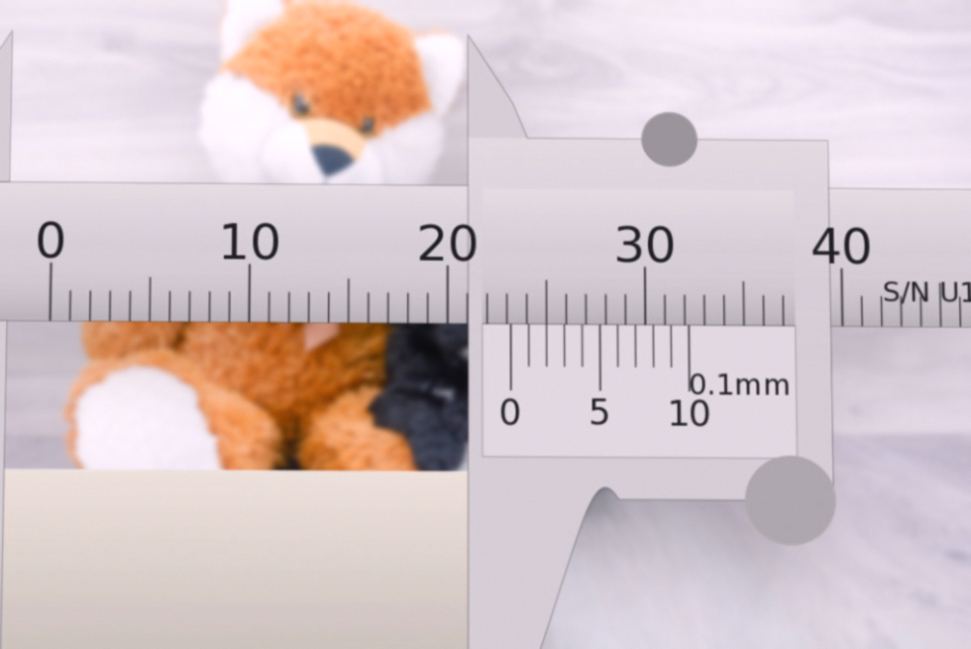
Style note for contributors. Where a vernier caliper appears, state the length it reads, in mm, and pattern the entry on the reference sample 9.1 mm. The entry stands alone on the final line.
23.2 mm
